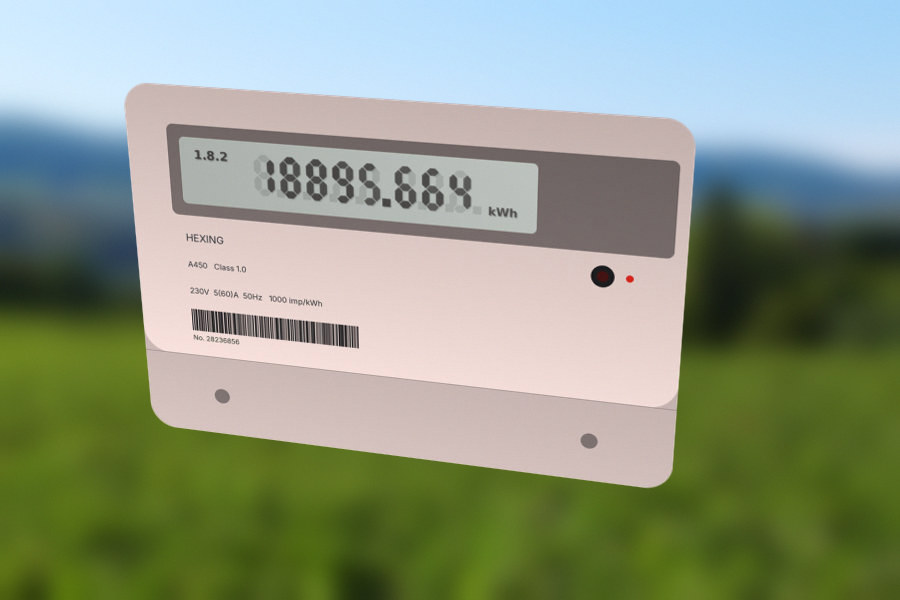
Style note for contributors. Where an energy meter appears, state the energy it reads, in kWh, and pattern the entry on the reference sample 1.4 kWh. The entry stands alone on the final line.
18895.664 kWh
